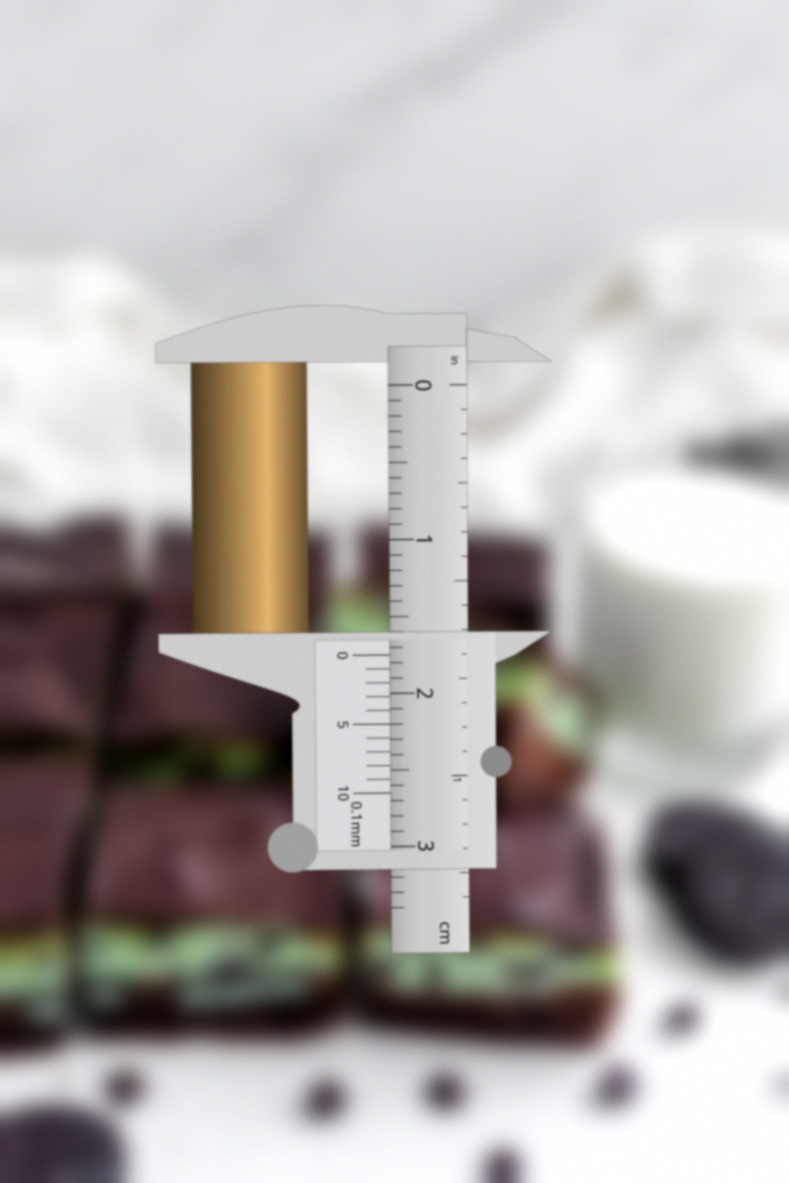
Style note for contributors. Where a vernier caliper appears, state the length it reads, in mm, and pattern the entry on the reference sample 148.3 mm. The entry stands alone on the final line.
17.5 mm
